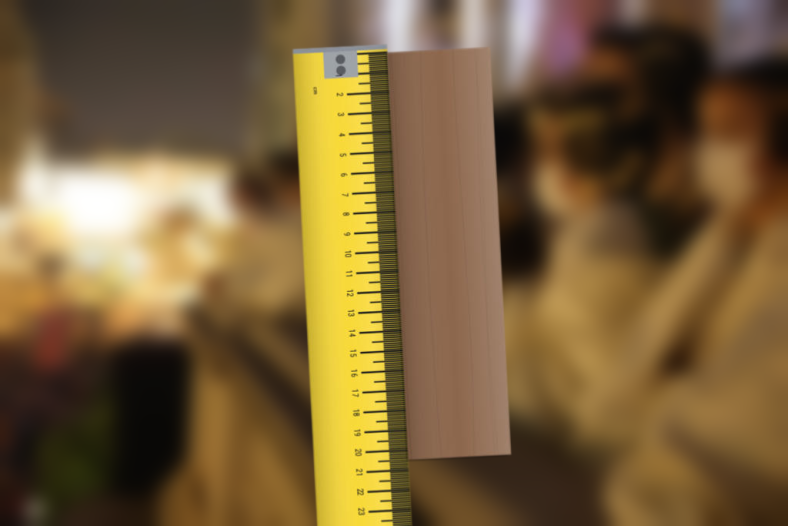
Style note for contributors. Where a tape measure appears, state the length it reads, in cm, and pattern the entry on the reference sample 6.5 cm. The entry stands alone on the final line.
20.5 cm
